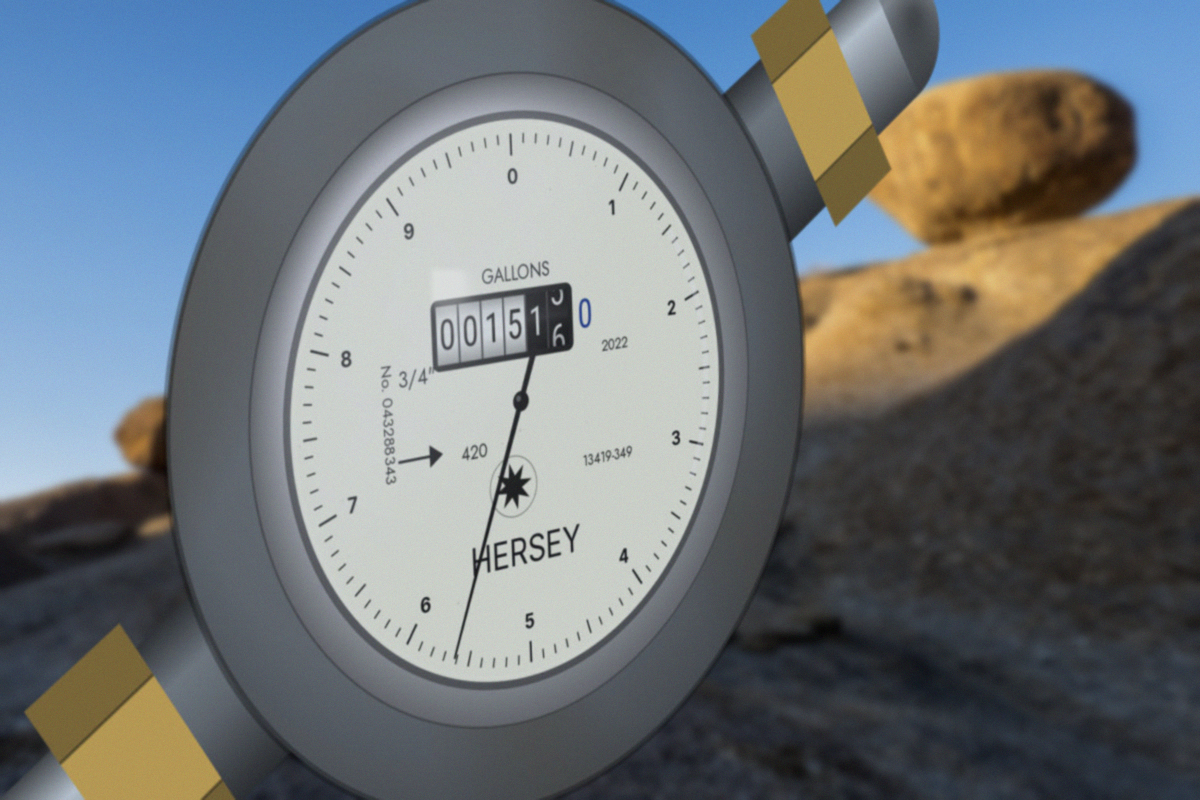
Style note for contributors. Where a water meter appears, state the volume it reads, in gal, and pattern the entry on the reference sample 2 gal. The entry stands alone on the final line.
15155.6 gal
